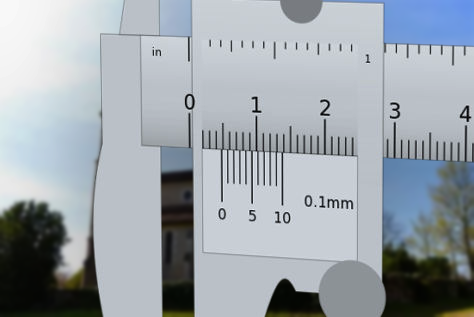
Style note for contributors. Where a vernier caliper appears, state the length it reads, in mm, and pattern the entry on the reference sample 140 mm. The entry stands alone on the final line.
4.8 mm
